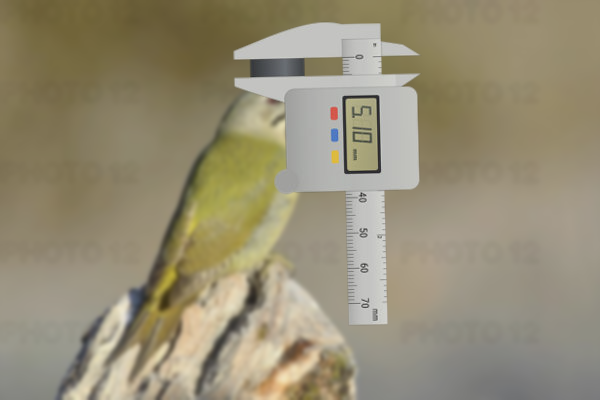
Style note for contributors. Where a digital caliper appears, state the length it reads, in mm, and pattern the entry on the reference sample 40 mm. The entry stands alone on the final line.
5.10 mm
